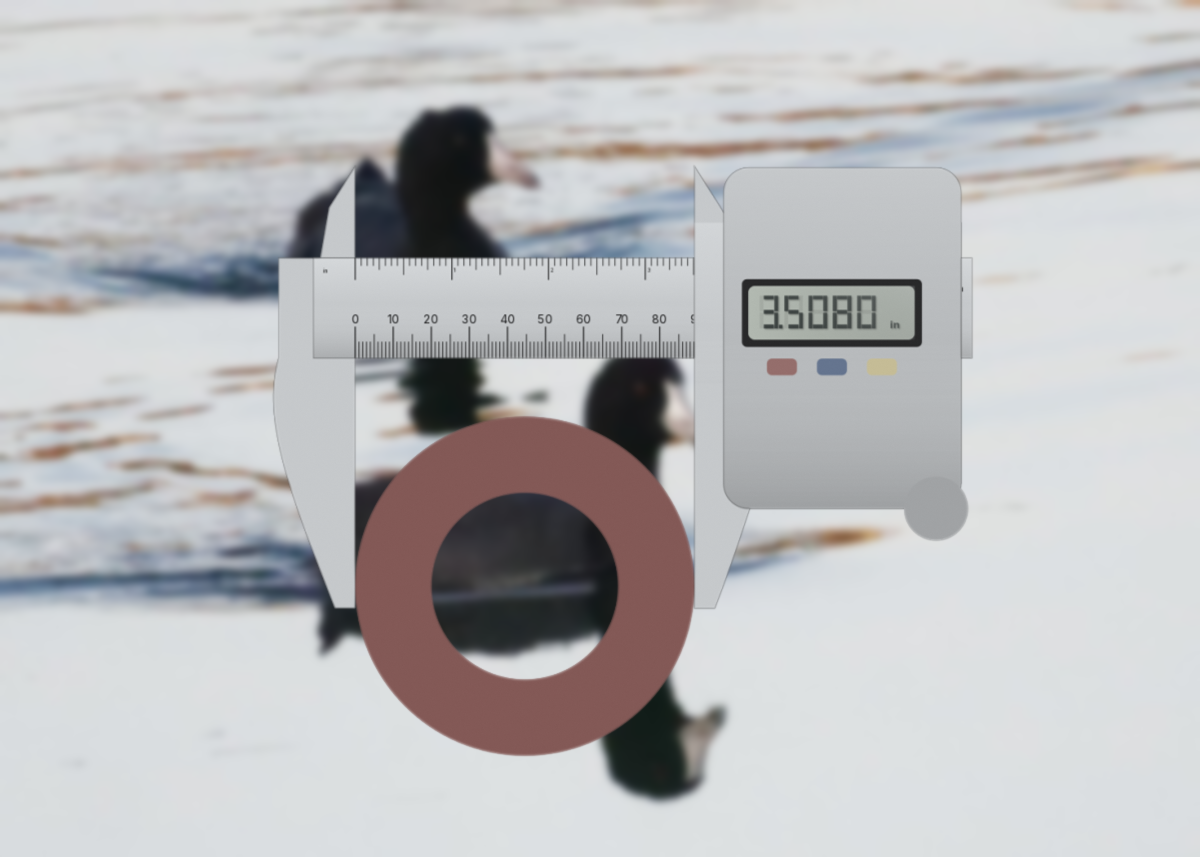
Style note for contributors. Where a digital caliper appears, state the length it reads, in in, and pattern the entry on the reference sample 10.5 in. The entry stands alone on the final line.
3.5080 in
